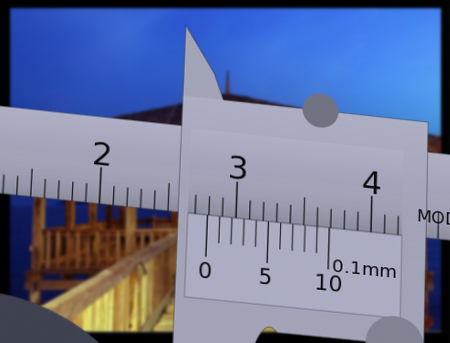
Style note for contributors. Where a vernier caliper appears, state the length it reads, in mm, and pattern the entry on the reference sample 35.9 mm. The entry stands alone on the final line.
27.9 mm
